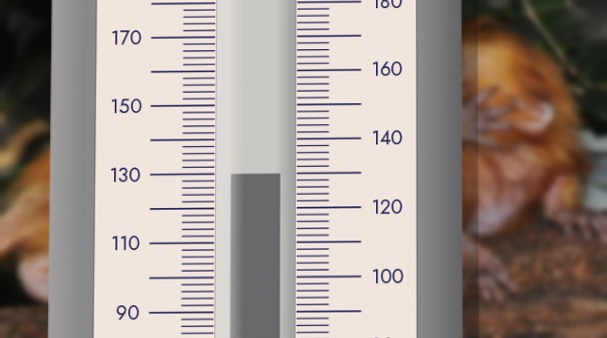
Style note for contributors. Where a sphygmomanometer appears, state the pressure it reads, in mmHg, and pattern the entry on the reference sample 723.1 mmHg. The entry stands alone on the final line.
130 mmHg
